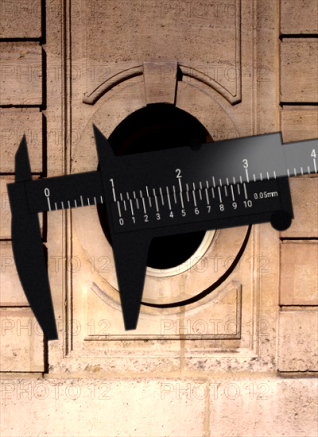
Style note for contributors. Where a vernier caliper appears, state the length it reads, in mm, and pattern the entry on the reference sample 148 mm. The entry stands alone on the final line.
10.4 mm
